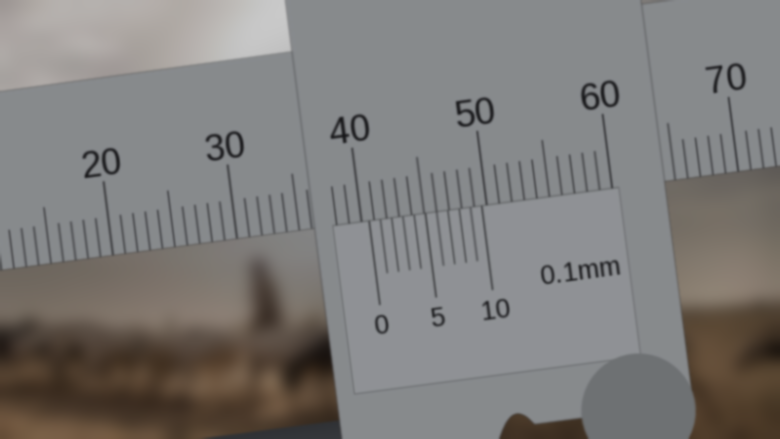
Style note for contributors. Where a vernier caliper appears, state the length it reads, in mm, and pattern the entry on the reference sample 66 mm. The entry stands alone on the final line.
40.6 mm
